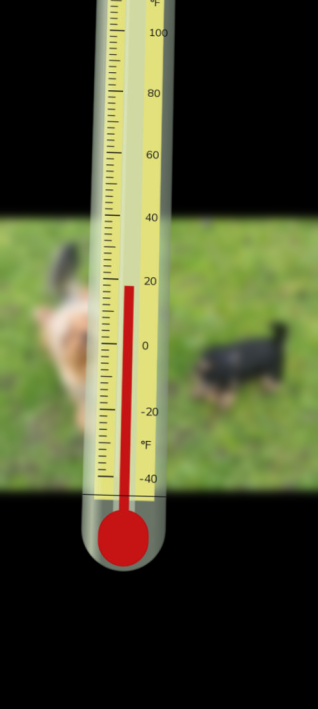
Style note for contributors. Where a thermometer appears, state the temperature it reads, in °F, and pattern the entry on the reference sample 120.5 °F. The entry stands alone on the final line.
18 °F
